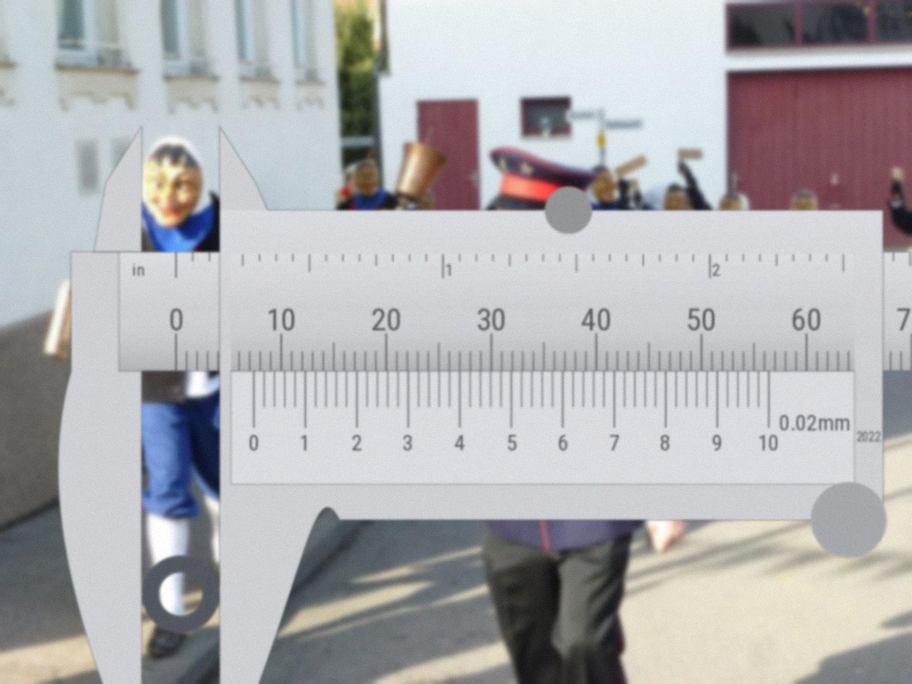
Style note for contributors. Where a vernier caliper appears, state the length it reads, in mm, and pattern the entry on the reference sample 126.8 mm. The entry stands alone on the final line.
7.4 mm
